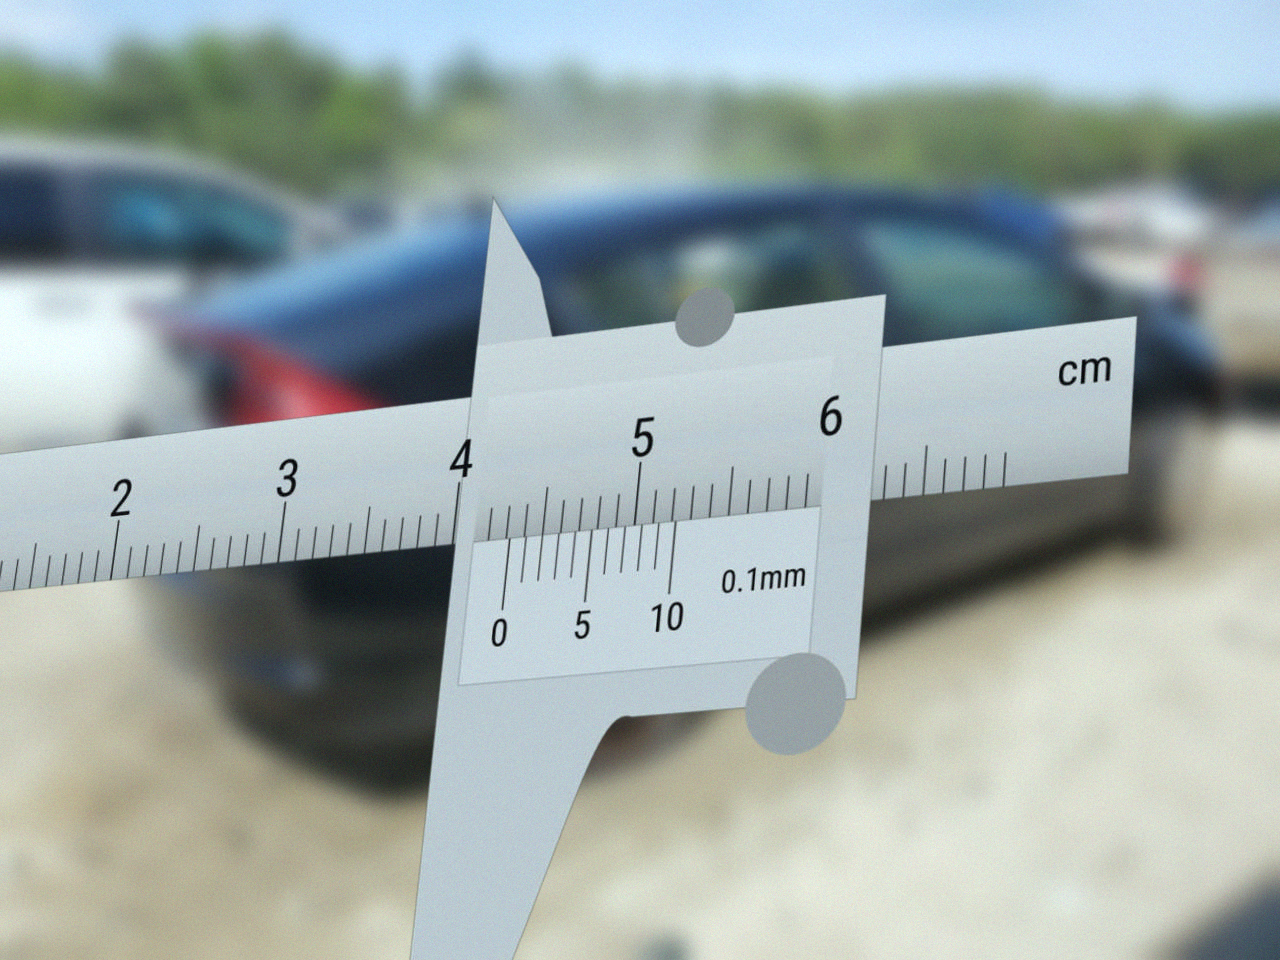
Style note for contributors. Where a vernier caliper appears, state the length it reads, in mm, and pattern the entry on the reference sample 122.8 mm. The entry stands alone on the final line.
43.2 mm
